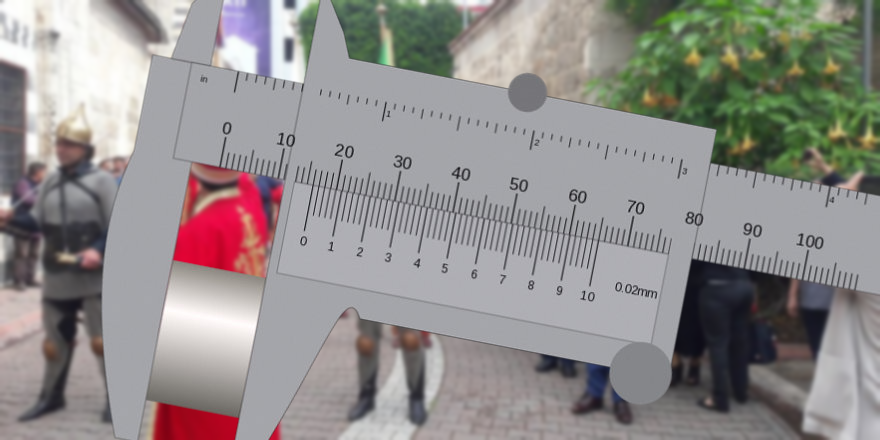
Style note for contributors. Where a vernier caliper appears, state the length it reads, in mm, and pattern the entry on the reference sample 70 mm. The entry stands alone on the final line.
16.0 mm
